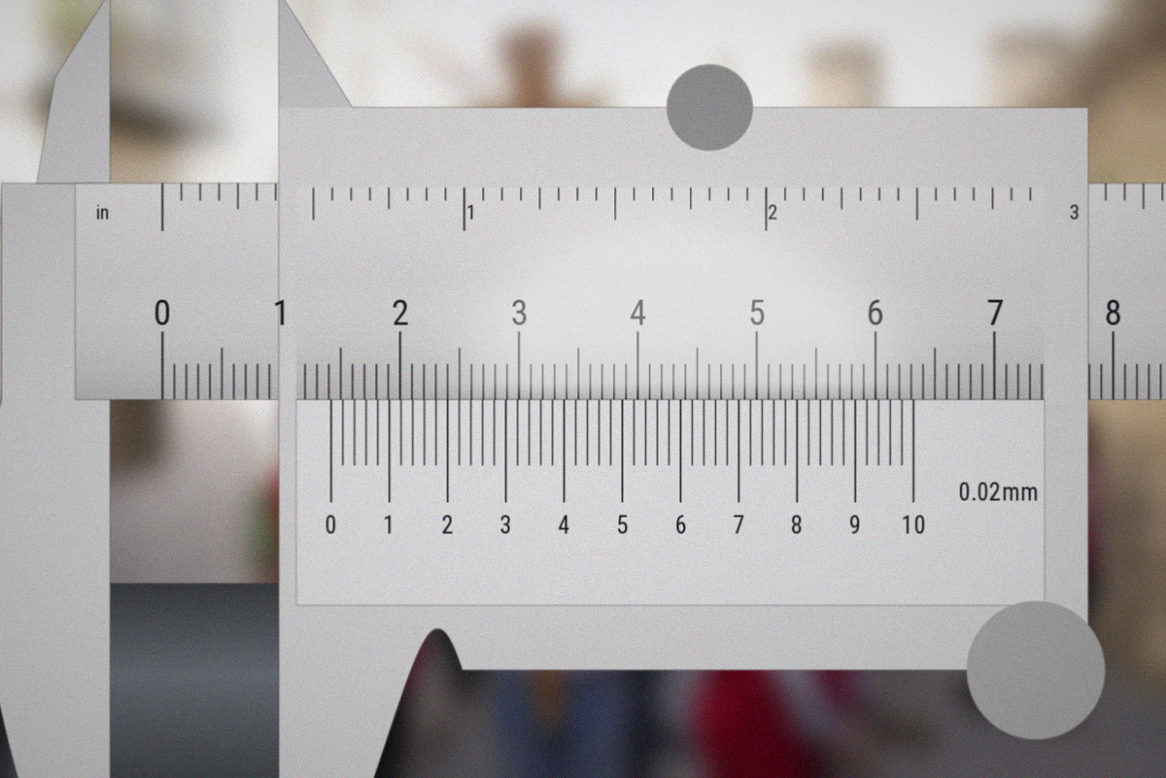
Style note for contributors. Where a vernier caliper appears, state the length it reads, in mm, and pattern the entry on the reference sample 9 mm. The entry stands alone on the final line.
14.2 mm
